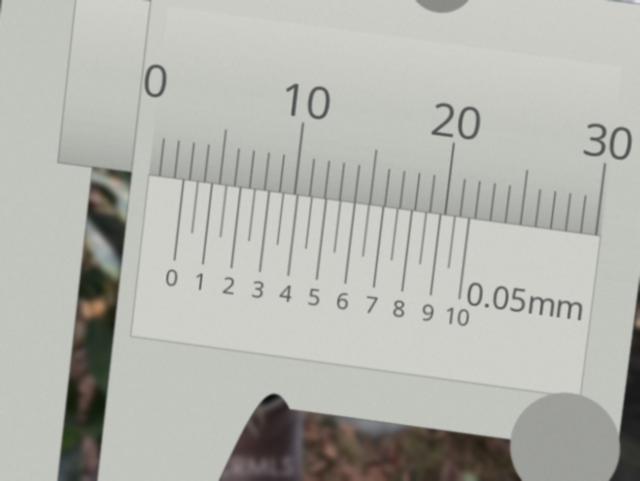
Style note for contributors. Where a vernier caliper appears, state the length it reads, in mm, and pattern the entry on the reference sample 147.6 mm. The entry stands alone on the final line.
2.6 mm
